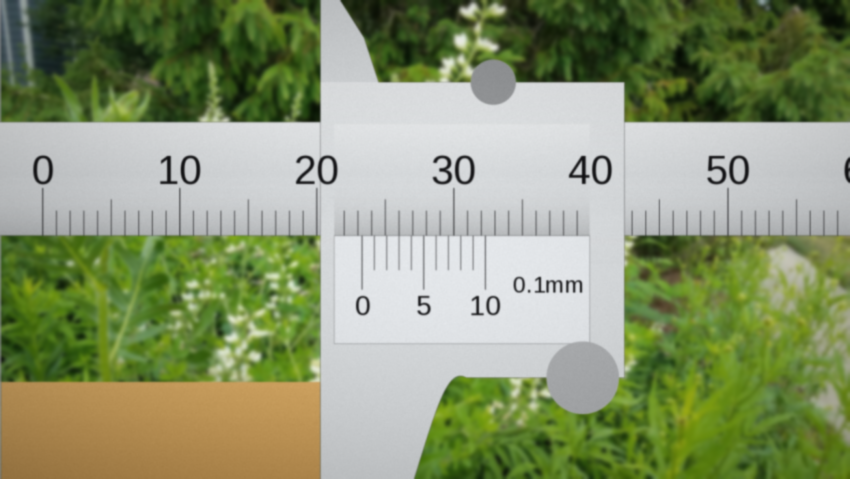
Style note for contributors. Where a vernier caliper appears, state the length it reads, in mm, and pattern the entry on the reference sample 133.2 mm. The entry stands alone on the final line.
23.3 mm
